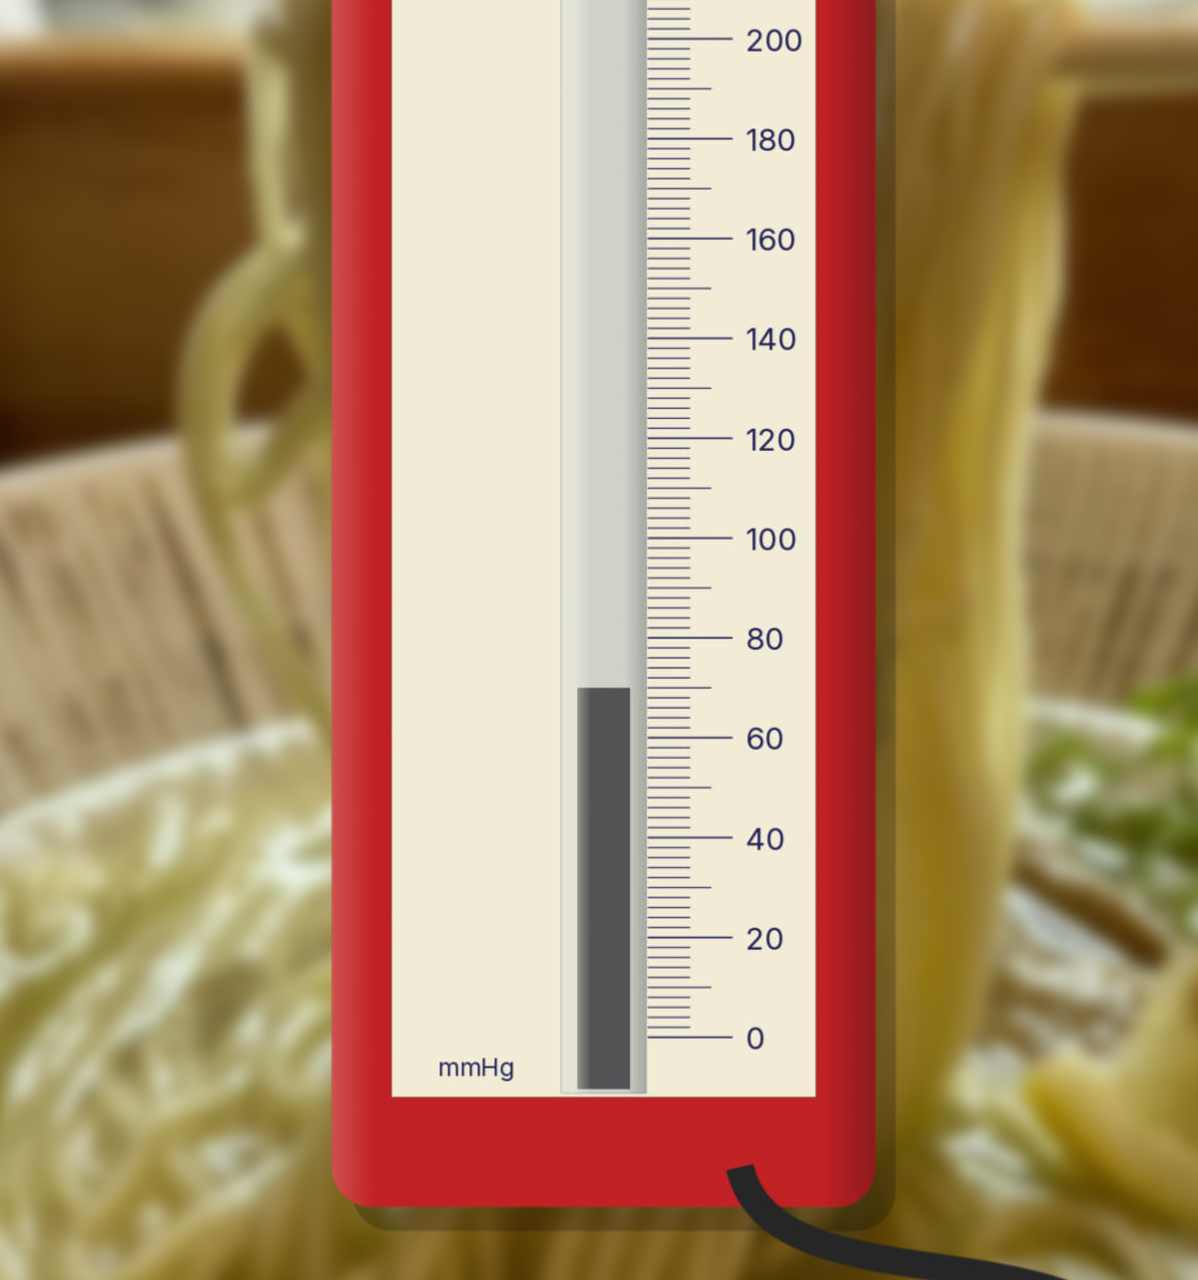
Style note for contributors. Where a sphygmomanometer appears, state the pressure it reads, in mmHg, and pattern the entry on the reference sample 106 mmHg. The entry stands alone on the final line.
70 mmHg
